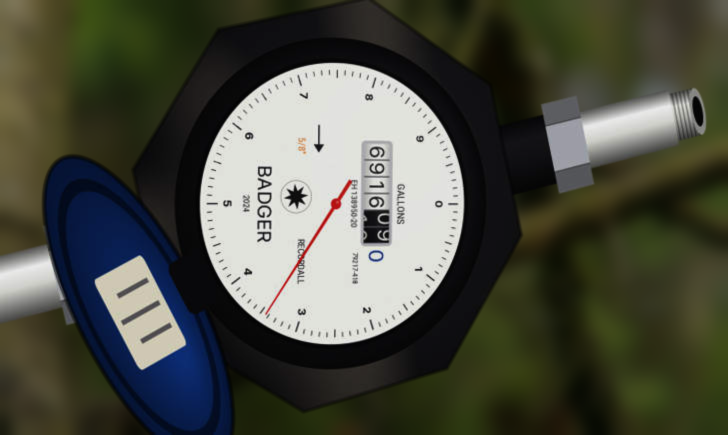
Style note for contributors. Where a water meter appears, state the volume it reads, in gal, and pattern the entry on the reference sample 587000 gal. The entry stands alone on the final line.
6916093.4 gal
